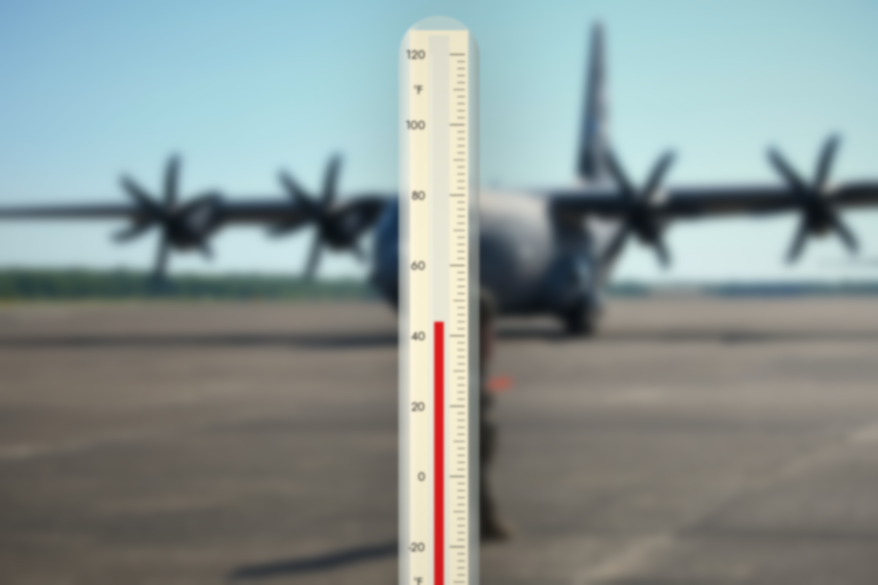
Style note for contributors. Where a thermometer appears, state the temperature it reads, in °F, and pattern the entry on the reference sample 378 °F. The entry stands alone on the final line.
44 °F
